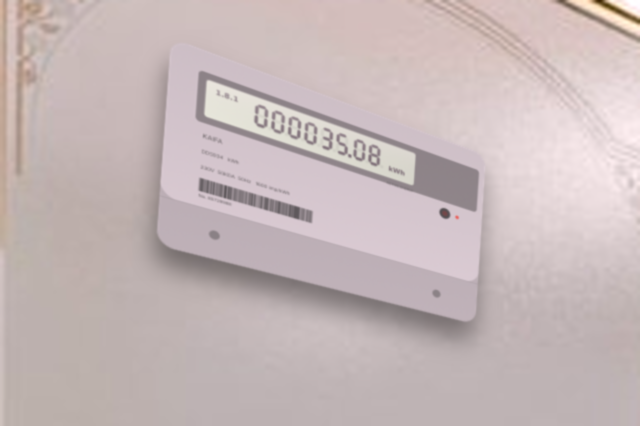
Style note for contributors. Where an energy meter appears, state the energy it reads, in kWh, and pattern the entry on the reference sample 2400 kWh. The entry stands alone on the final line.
35.08 kWh
